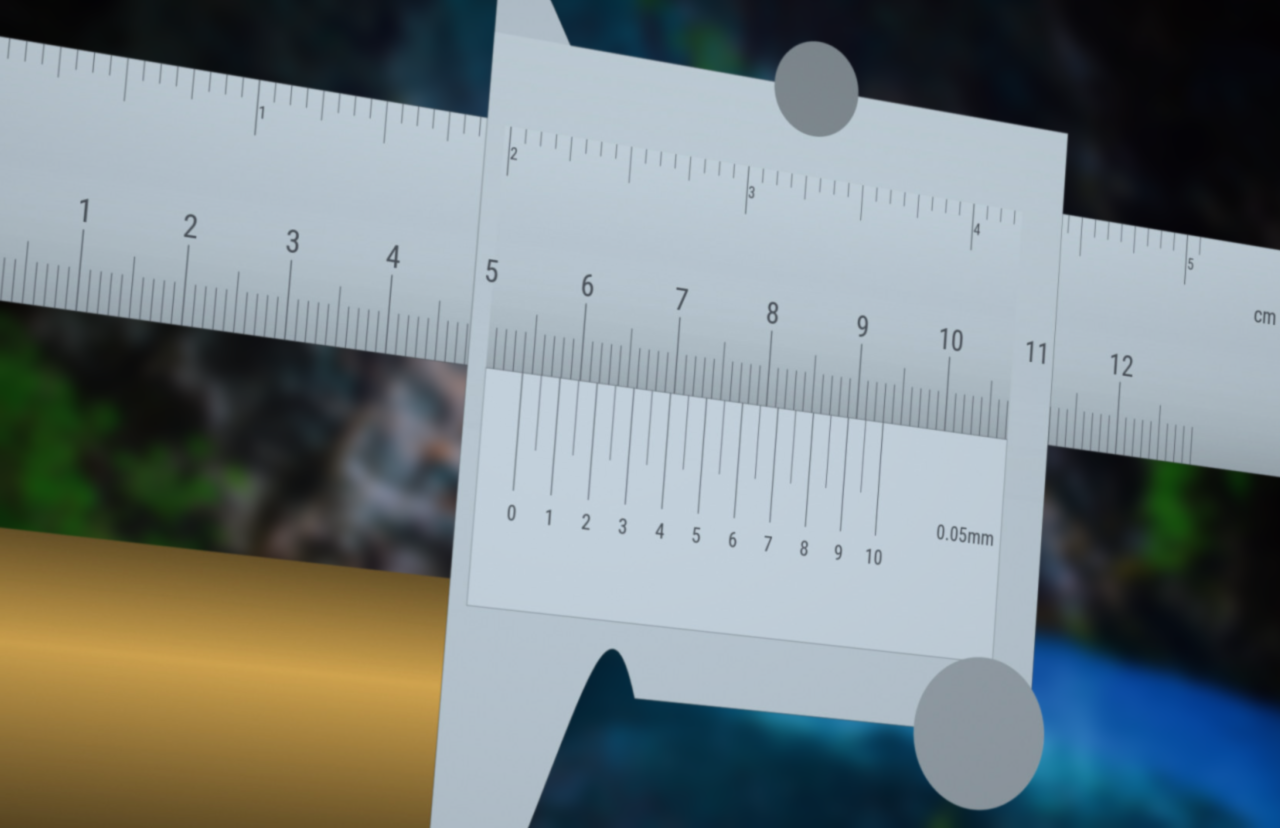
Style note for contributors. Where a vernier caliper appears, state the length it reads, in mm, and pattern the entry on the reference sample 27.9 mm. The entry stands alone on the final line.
54.0 mm
